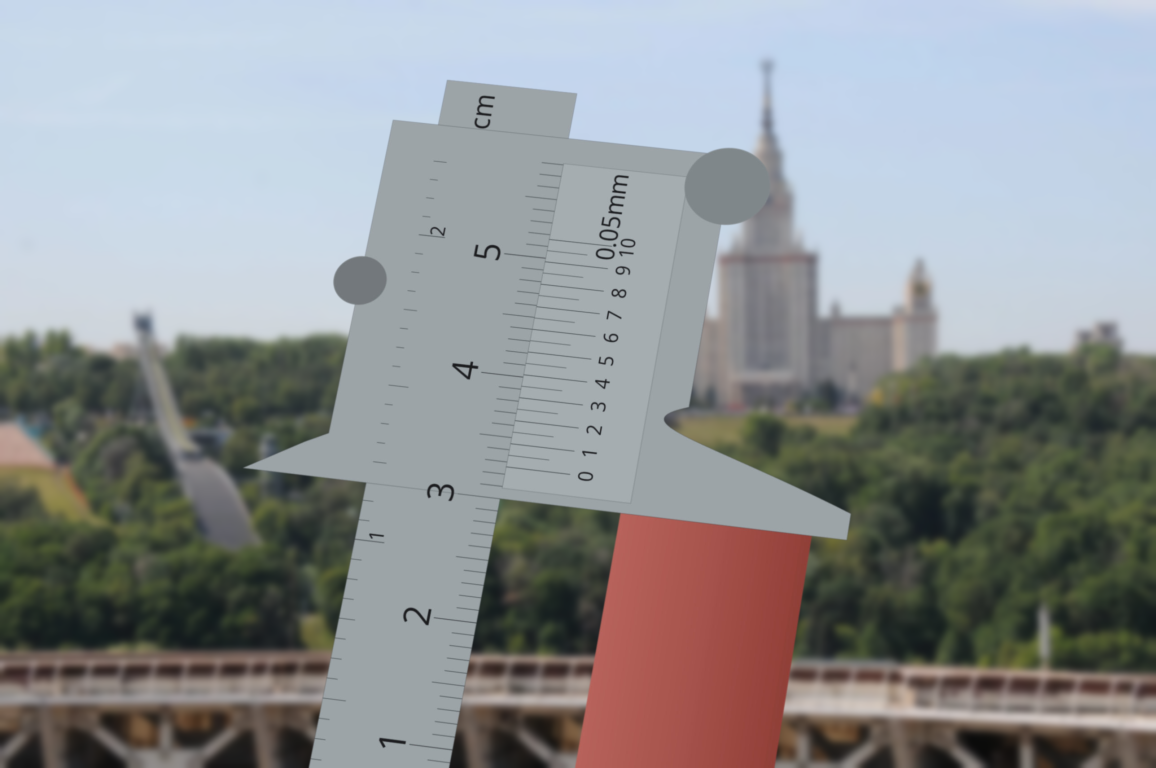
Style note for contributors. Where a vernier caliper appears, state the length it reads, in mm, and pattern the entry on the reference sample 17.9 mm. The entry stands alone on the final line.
32.6 mm
